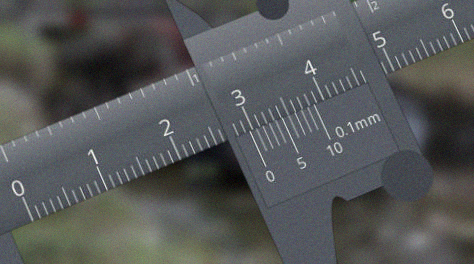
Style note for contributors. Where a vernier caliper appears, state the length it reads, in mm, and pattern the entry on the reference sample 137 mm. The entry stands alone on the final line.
29.6 mm
